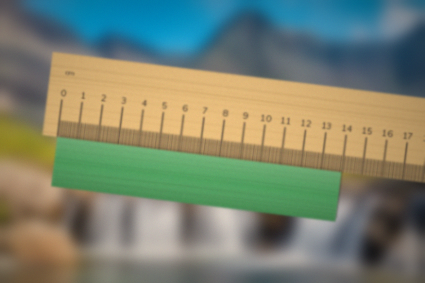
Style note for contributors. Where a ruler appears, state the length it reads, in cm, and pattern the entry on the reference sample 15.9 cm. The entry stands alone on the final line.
14 cm
